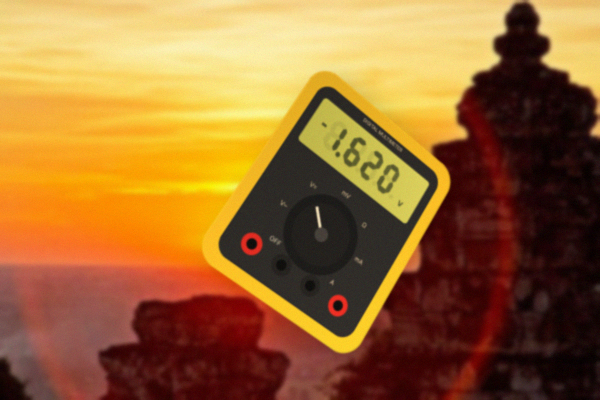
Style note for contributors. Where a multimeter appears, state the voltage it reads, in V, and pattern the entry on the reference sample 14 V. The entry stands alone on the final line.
-1.620 V
